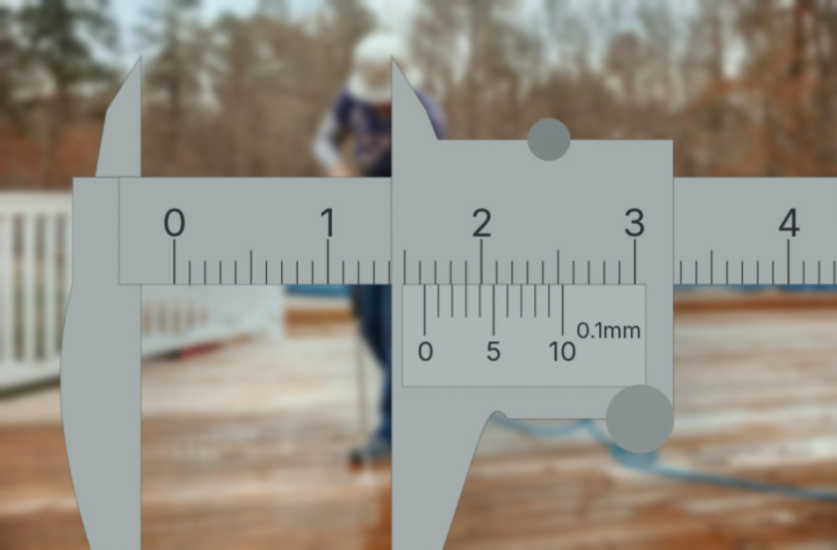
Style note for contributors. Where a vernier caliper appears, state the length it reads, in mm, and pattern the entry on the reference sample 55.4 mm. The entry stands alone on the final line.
16.3 mm
